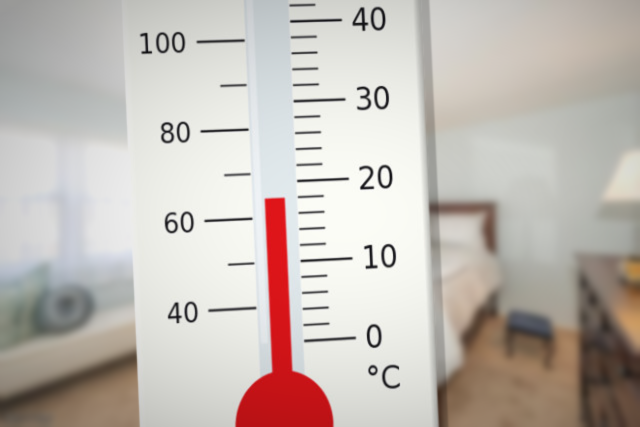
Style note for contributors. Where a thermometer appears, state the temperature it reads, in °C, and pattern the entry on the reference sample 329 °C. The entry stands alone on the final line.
18 °C
